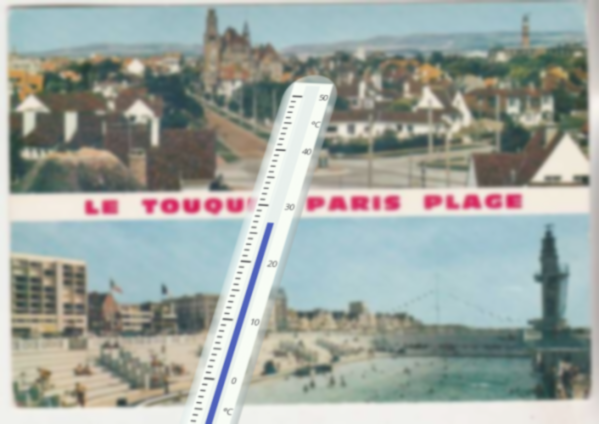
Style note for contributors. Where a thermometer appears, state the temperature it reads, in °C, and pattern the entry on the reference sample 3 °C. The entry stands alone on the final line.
27 °C
